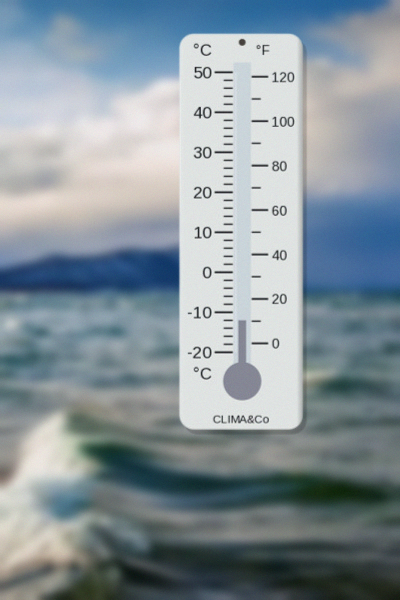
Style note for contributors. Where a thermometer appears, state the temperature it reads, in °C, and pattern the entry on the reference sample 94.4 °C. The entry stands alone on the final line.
-12 °C
